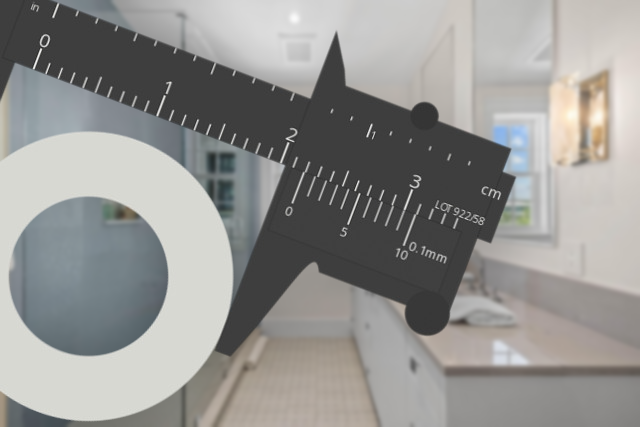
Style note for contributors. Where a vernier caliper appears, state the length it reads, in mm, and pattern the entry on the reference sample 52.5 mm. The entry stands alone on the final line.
21.9 mm
